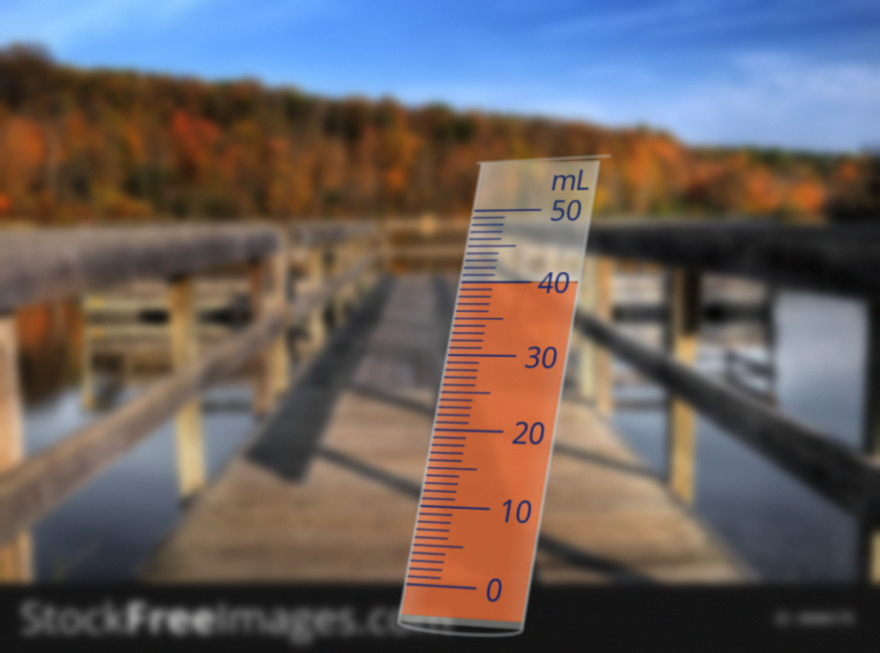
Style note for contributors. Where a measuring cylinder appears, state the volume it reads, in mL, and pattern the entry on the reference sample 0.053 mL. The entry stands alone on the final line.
40 mL
